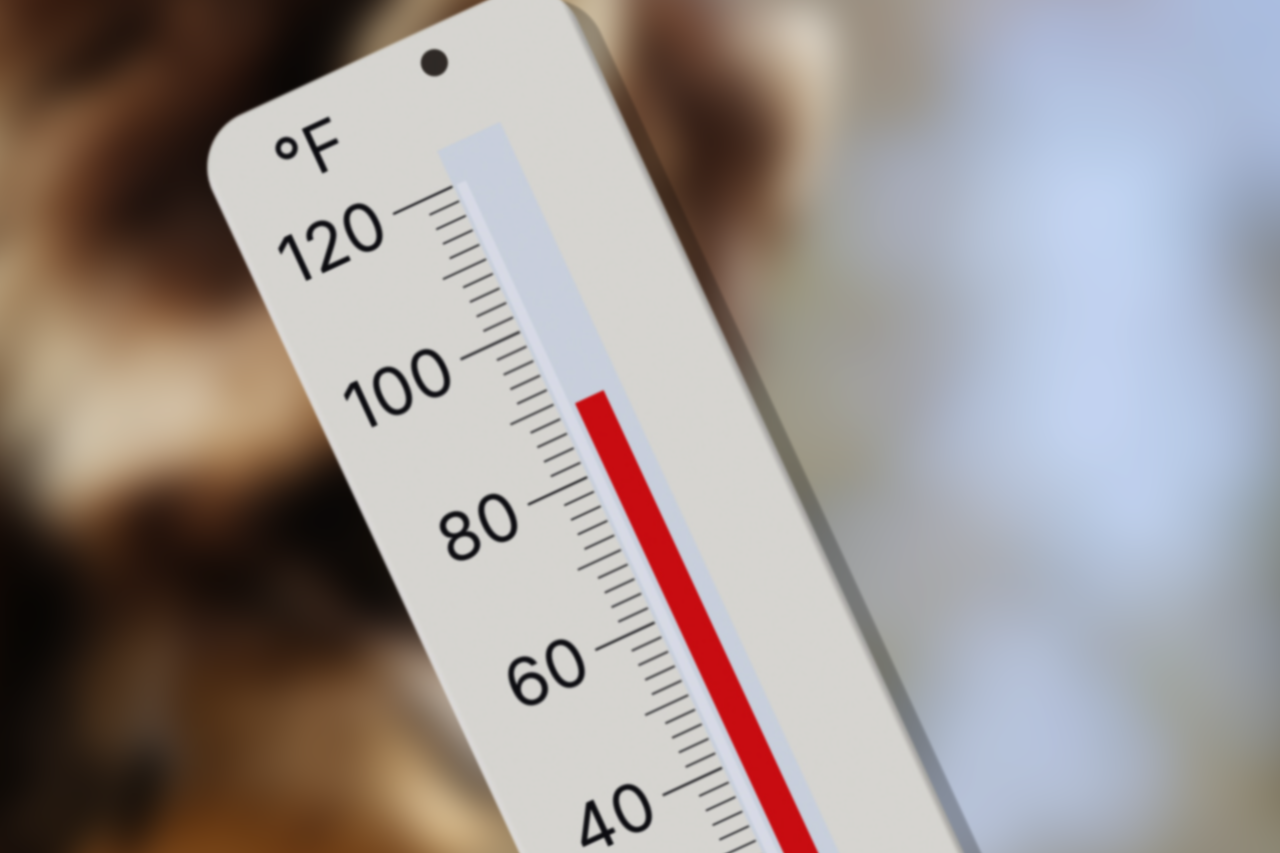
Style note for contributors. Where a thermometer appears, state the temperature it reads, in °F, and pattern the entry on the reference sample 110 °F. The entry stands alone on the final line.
89 °F
